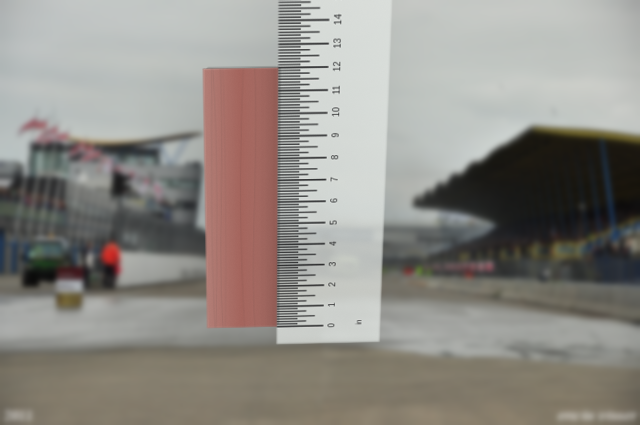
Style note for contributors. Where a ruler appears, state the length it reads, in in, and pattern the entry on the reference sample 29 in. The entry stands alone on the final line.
12 in
